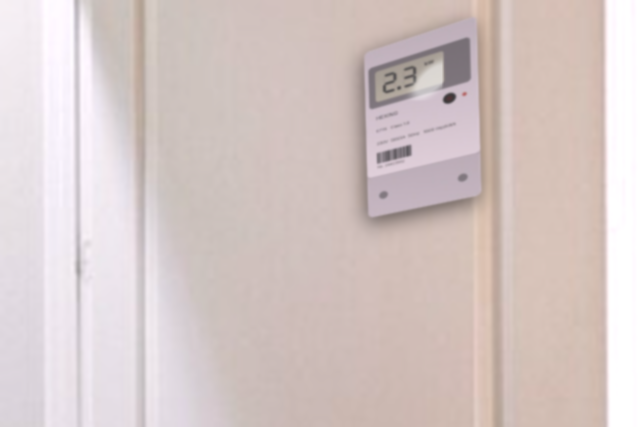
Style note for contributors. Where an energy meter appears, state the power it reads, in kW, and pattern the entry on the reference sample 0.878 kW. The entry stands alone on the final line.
2.3 kW
